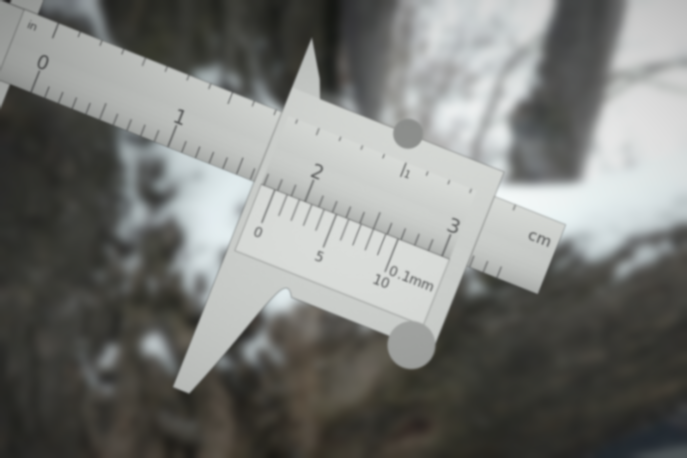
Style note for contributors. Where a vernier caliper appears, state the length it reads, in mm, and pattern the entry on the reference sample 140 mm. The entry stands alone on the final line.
17.8 mm
